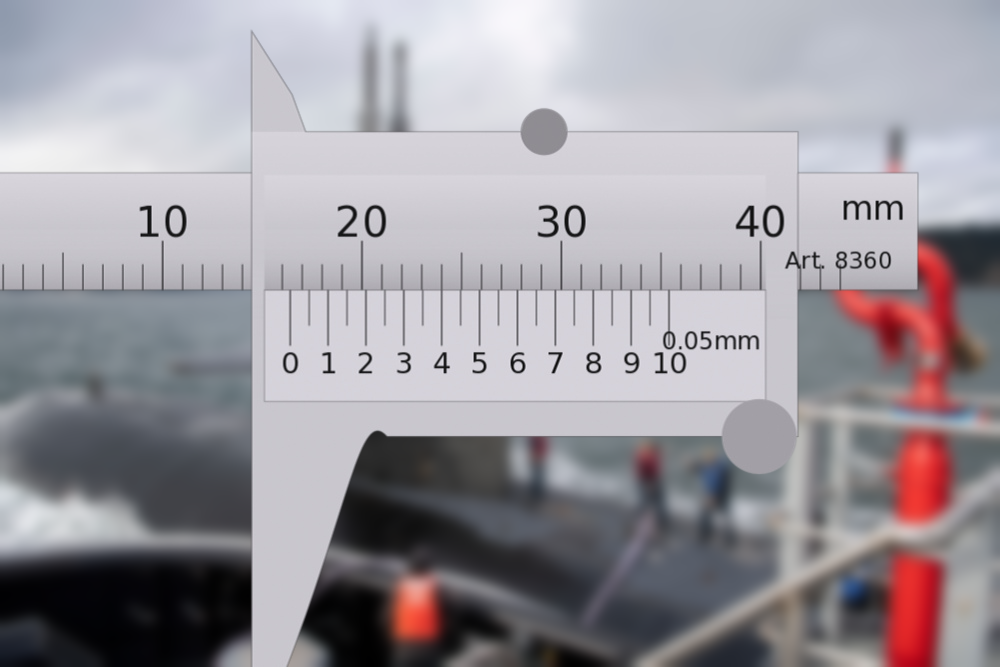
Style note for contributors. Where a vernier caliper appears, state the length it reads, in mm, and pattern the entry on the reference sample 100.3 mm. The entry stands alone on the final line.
16.4 mm
